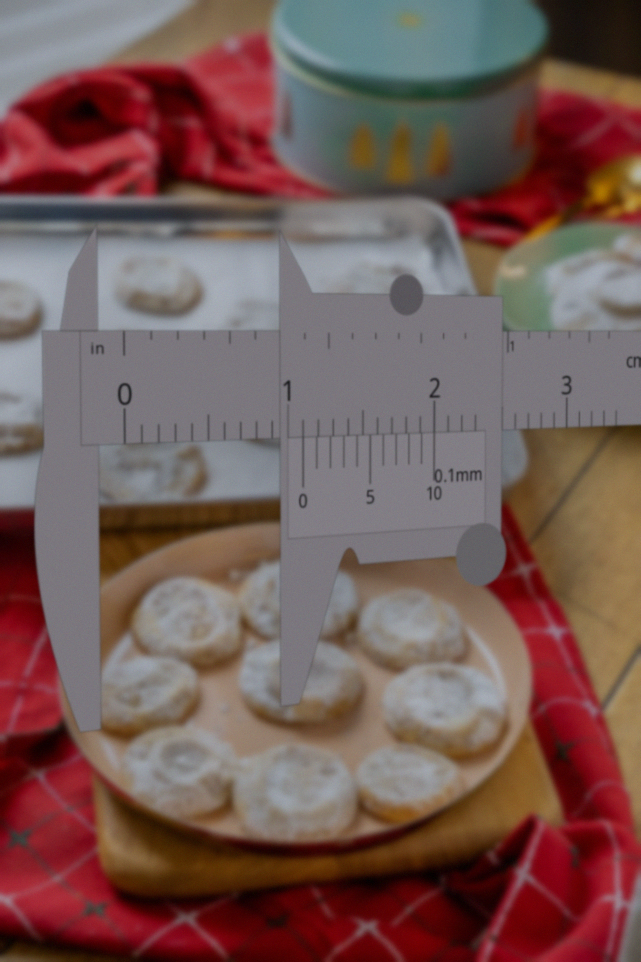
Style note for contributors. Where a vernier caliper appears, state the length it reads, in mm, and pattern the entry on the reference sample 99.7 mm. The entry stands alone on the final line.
11.0 mm
